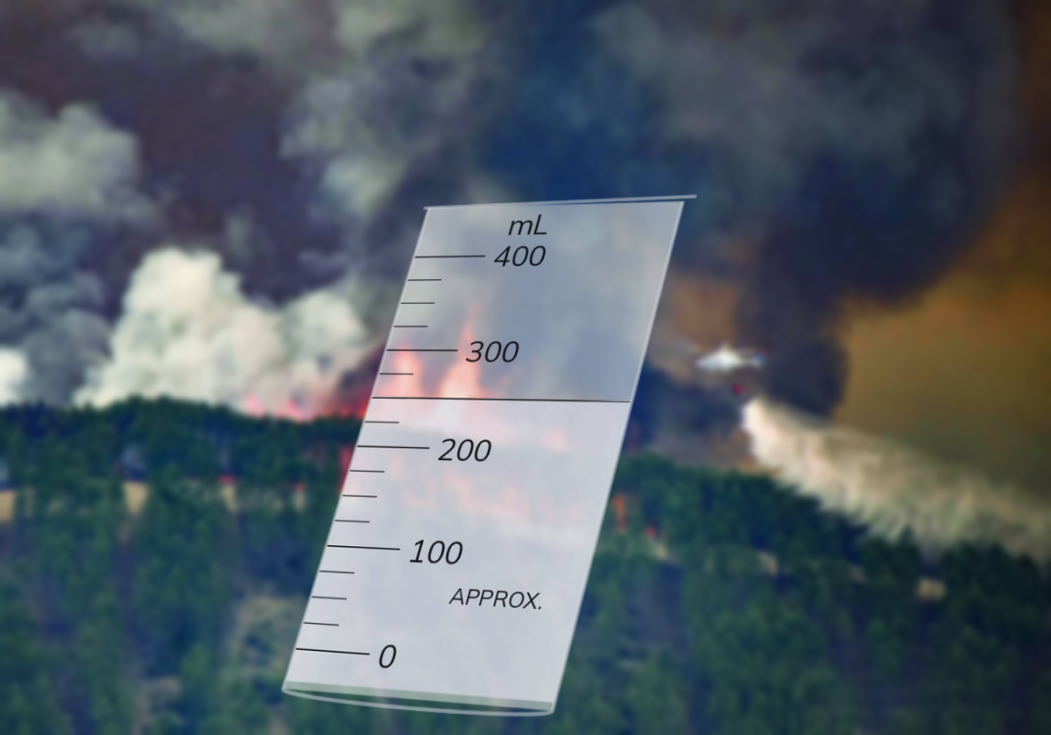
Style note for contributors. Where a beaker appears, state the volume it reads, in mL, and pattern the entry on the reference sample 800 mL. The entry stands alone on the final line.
250 mL
